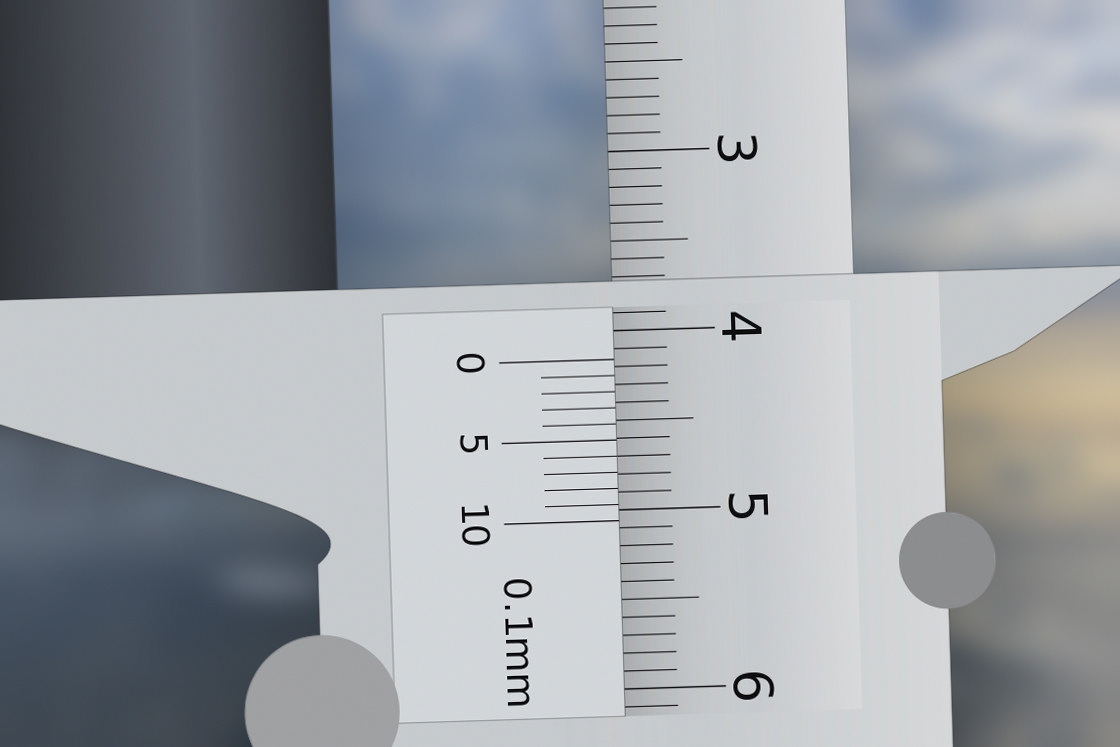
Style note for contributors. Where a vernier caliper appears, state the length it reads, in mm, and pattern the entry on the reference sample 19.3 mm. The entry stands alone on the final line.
41.6 mm
